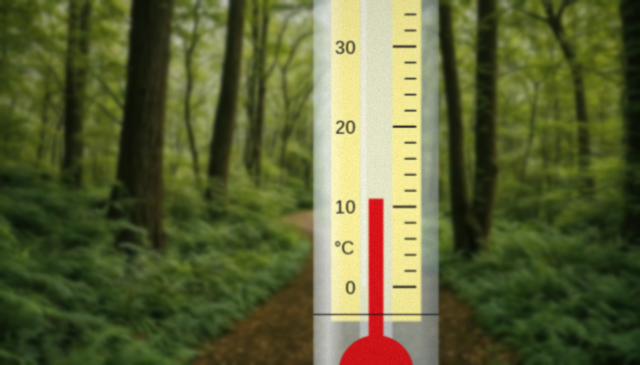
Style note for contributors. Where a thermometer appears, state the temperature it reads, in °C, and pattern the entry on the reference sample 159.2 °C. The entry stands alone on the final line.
11 °C
